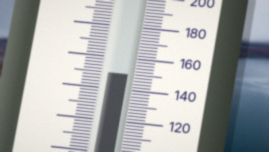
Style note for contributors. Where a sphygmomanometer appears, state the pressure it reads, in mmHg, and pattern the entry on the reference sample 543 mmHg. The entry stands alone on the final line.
150 mmHg
